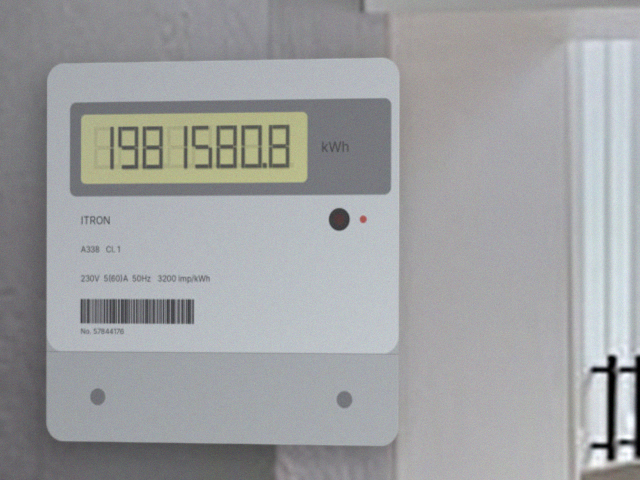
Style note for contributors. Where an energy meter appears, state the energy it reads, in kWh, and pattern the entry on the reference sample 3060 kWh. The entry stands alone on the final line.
1981580.8 kWh
